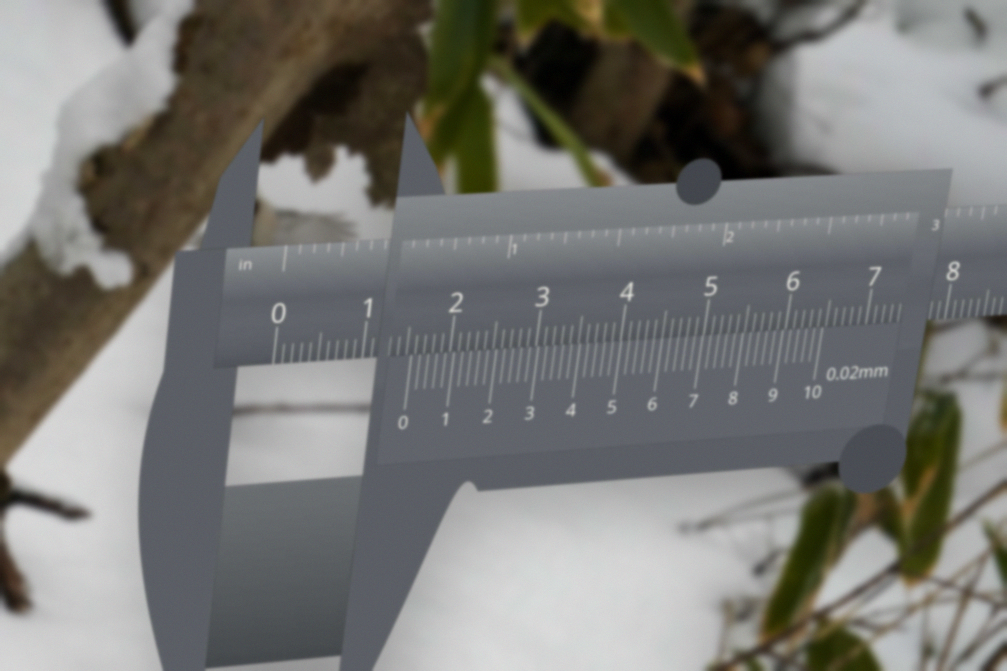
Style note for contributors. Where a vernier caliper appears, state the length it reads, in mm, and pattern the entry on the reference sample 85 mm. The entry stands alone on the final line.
15.6 mm
